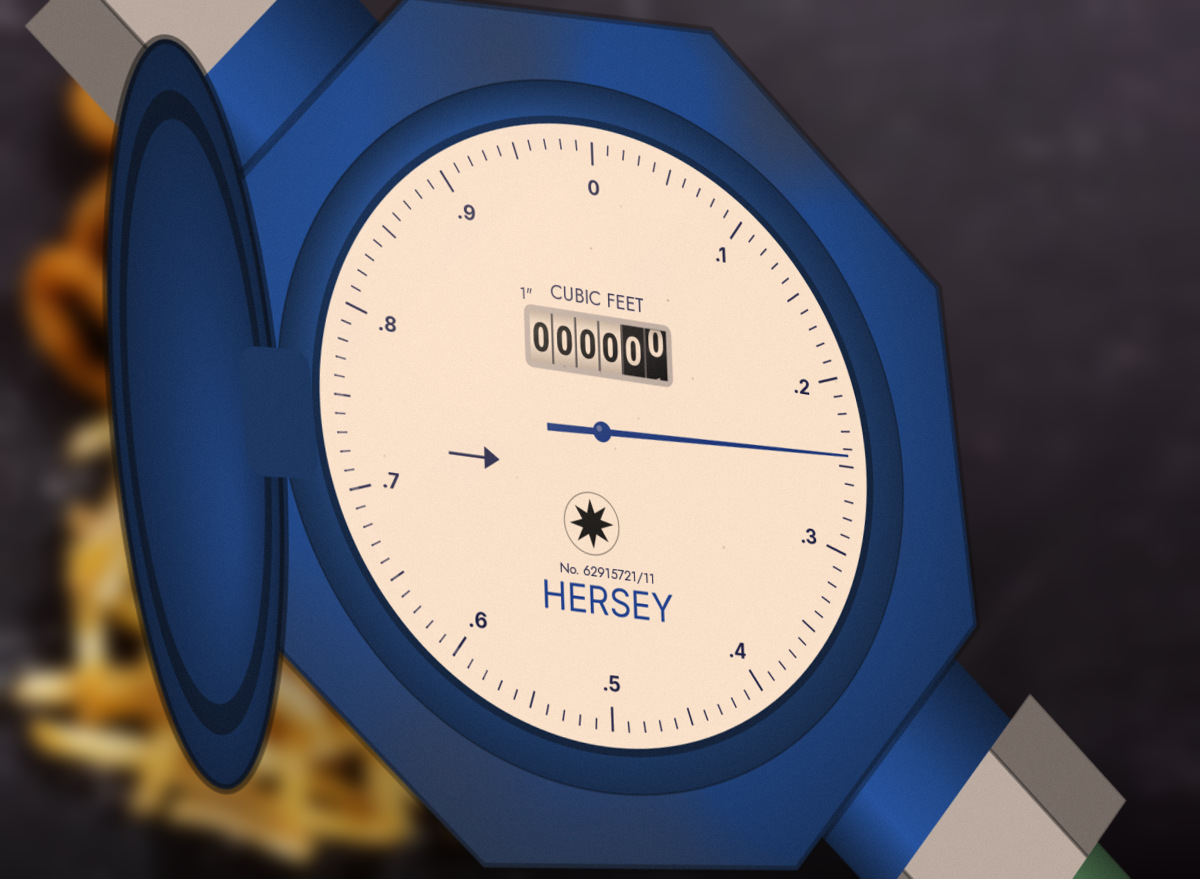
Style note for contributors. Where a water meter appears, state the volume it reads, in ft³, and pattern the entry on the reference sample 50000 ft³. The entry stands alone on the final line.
0.24 ft³
